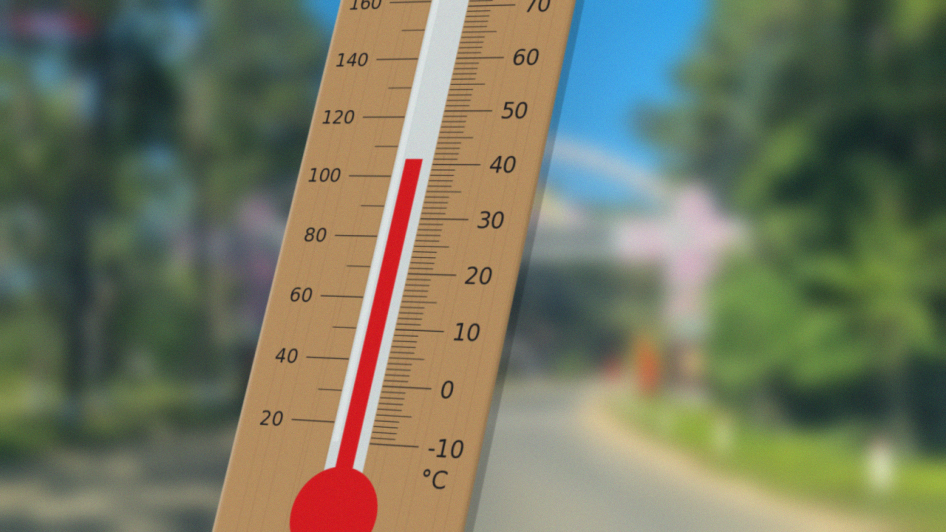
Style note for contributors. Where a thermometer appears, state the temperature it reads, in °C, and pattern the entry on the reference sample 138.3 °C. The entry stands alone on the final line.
41 °C
